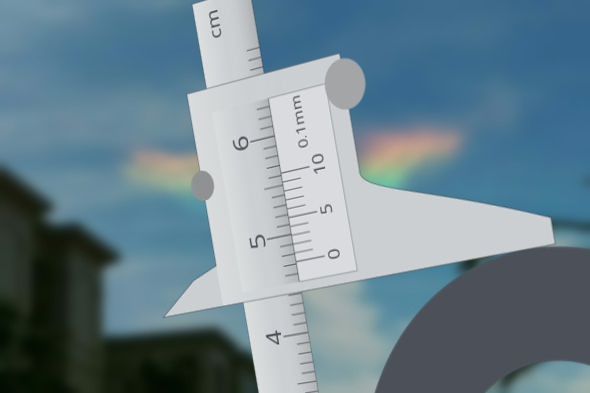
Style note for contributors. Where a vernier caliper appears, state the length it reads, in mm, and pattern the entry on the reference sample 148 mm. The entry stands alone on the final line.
47.2 mm
